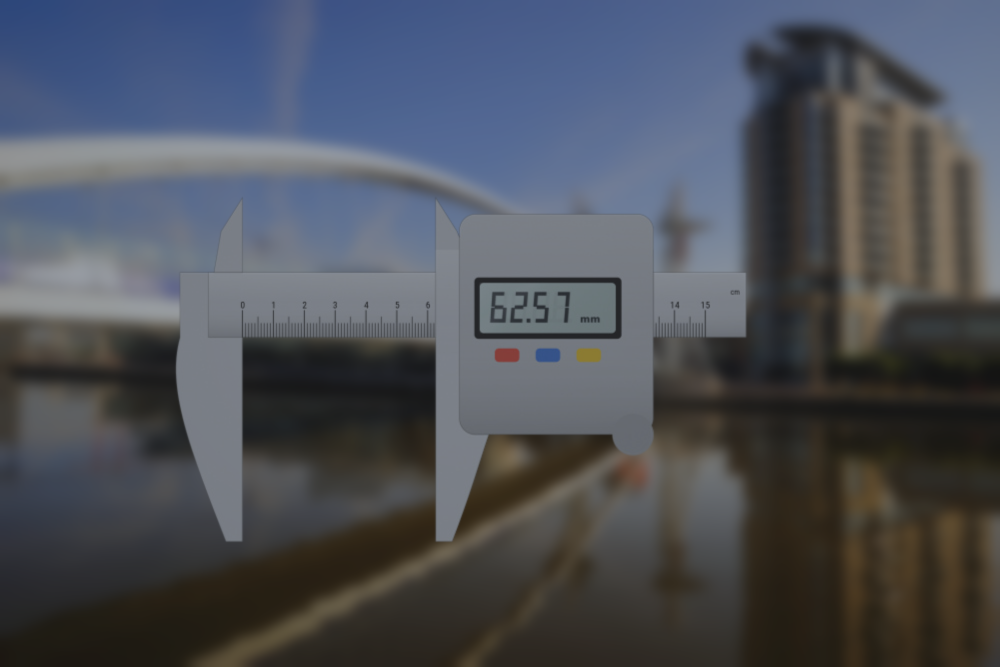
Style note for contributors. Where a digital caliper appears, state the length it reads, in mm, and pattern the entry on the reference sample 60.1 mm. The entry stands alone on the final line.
62.57 mm
